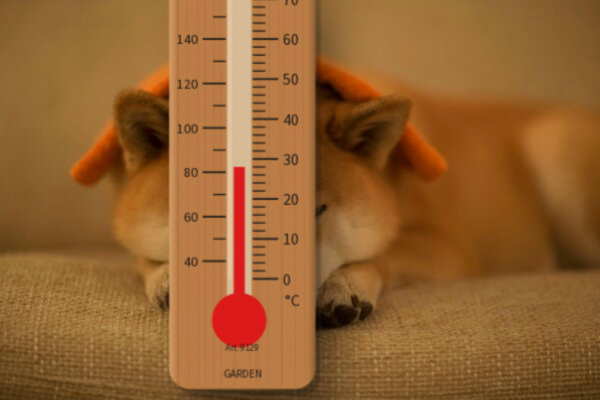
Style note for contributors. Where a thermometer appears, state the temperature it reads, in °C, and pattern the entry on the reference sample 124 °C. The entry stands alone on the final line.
28 °C
